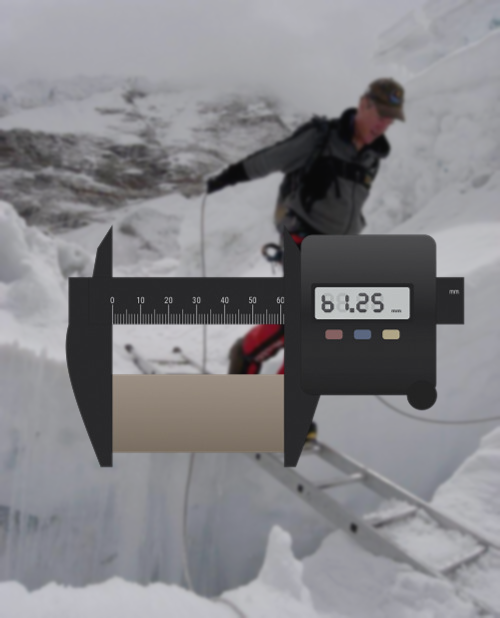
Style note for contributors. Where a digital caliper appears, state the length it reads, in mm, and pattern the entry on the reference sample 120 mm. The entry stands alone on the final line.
61.25 mm
